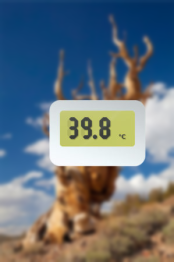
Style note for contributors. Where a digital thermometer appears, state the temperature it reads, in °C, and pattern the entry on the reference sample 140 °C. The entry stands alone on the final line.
39.8 °C
